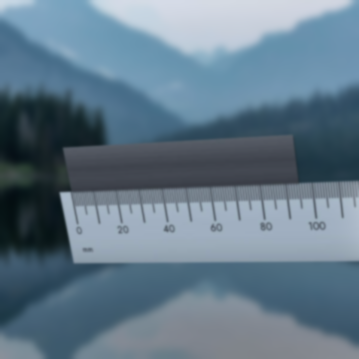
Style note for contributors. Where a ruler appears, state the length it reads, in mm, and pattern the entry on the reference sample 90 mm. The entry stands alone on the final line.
95 mm
